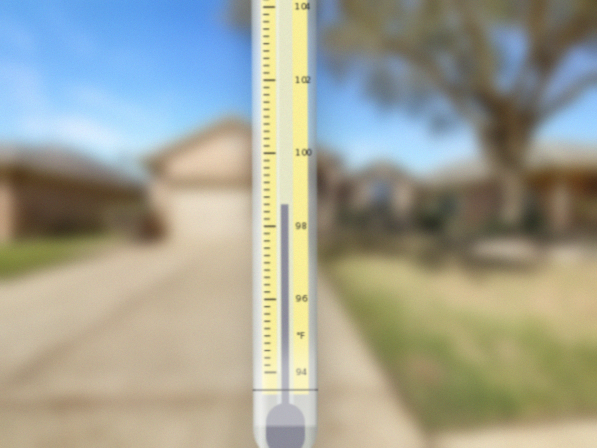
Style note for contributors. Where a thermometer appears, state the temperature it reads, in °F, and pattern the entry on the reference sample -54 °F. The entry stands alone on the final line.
98.6 °F
